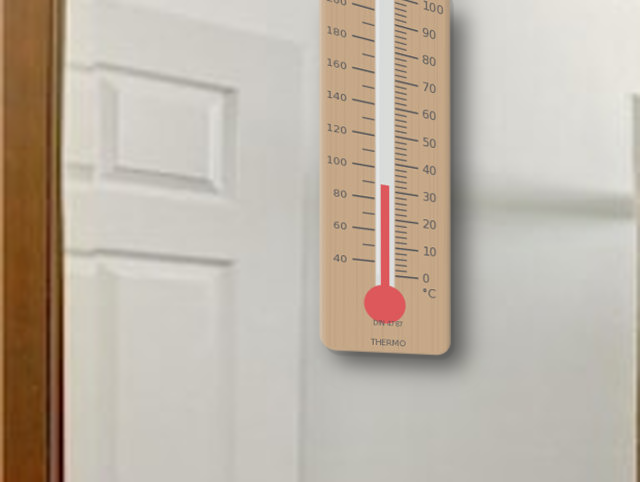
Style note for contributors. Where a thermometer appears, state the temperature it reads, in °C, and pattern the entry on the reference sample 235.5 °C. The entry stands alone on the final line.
32 °C
